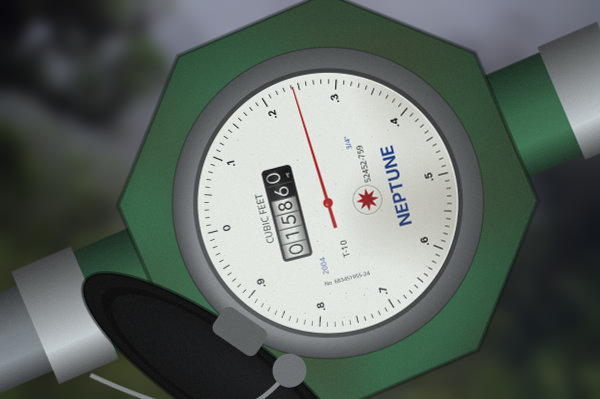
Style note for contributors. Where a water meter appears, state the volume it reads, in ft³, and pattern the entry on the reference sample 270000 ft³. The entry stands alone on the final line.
15860.24 ft³
